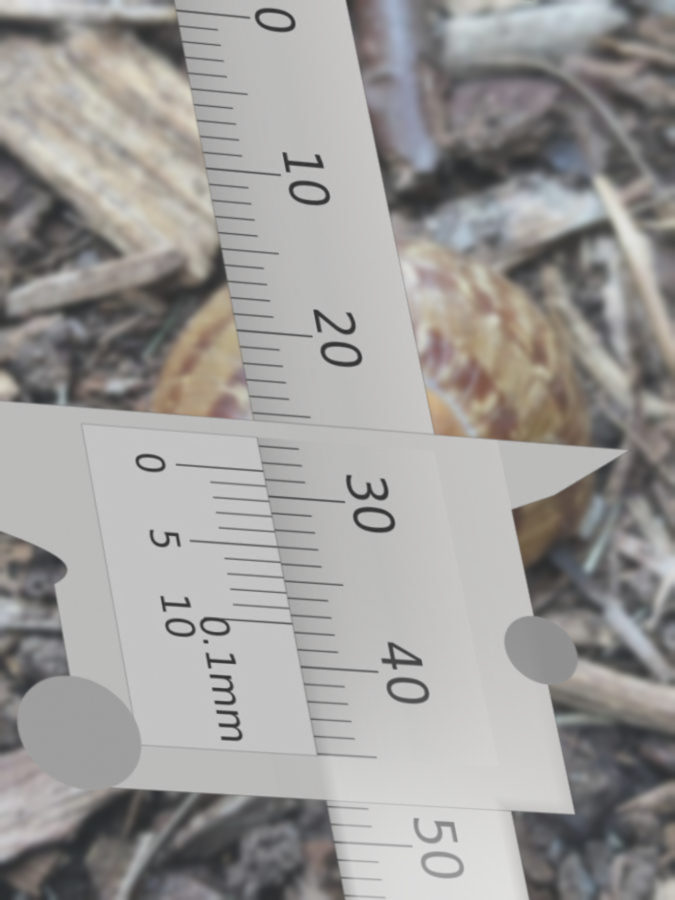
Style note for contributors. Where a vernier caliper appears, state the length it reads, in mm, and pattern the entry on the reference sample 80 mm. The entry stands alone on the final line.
28.5 mm
